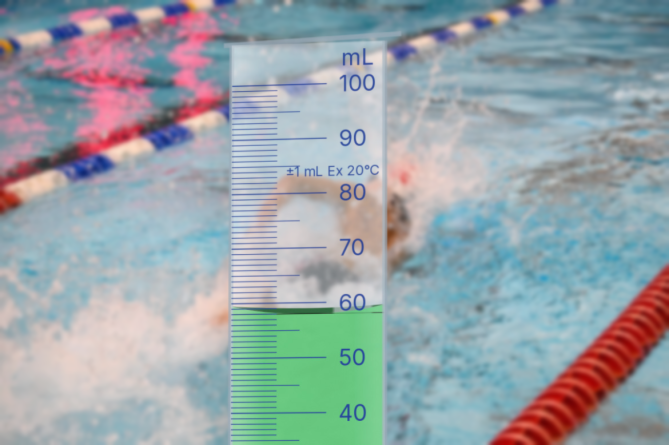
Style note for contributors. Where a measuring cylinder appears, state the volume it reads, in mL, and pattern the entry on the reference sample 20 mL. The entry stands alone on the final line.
58 mL
